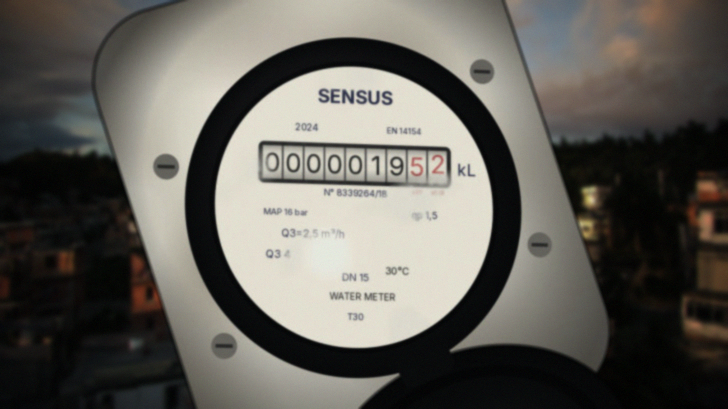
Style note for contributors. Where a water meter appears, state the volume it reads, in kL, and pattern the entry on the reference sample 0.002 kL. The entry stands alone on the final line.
19.52 kL
